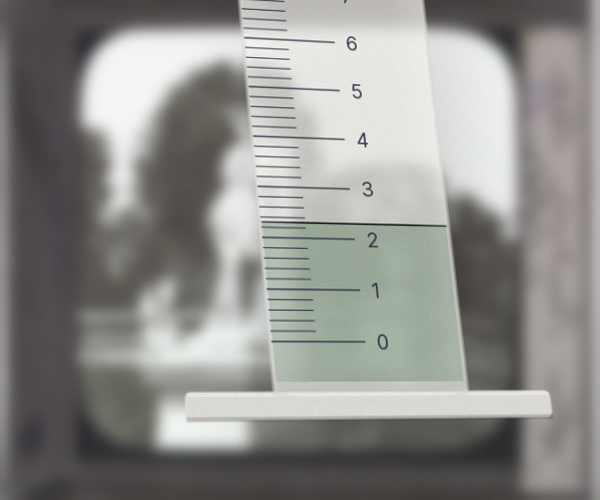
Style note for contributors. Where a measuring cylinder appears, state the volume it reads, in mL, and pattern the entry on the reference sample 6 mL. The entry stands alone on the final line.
2.3 mL
